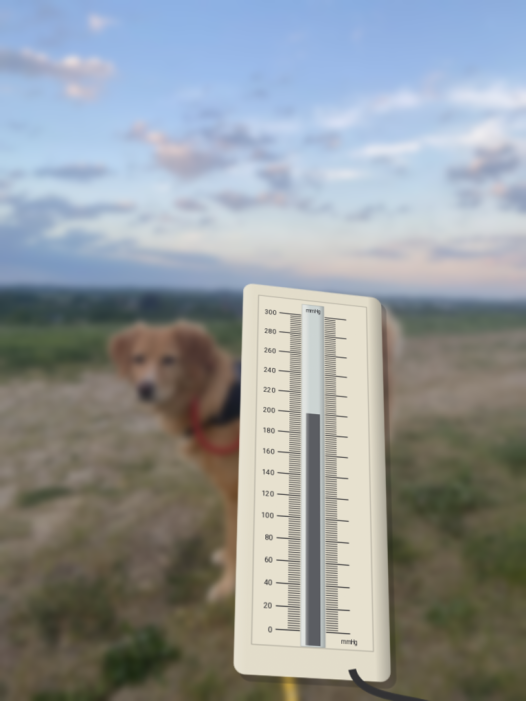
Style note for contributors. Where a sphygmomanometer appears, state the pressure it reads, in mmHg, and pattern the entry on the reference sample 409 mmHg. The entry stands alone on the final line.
200 mmHg
